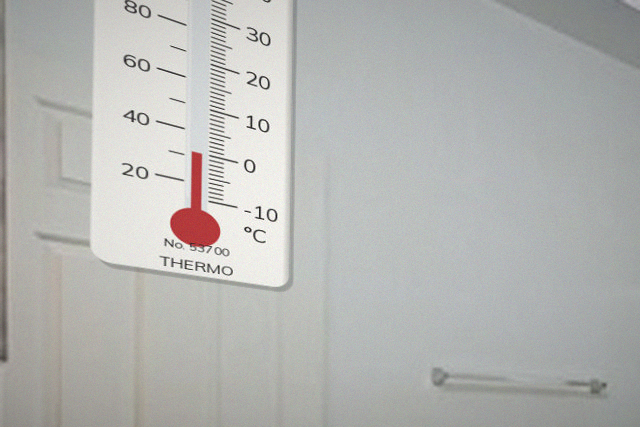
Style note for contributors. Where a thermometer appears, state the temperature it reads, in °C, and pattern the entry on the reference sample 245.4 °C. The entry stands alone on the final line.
0 °C
